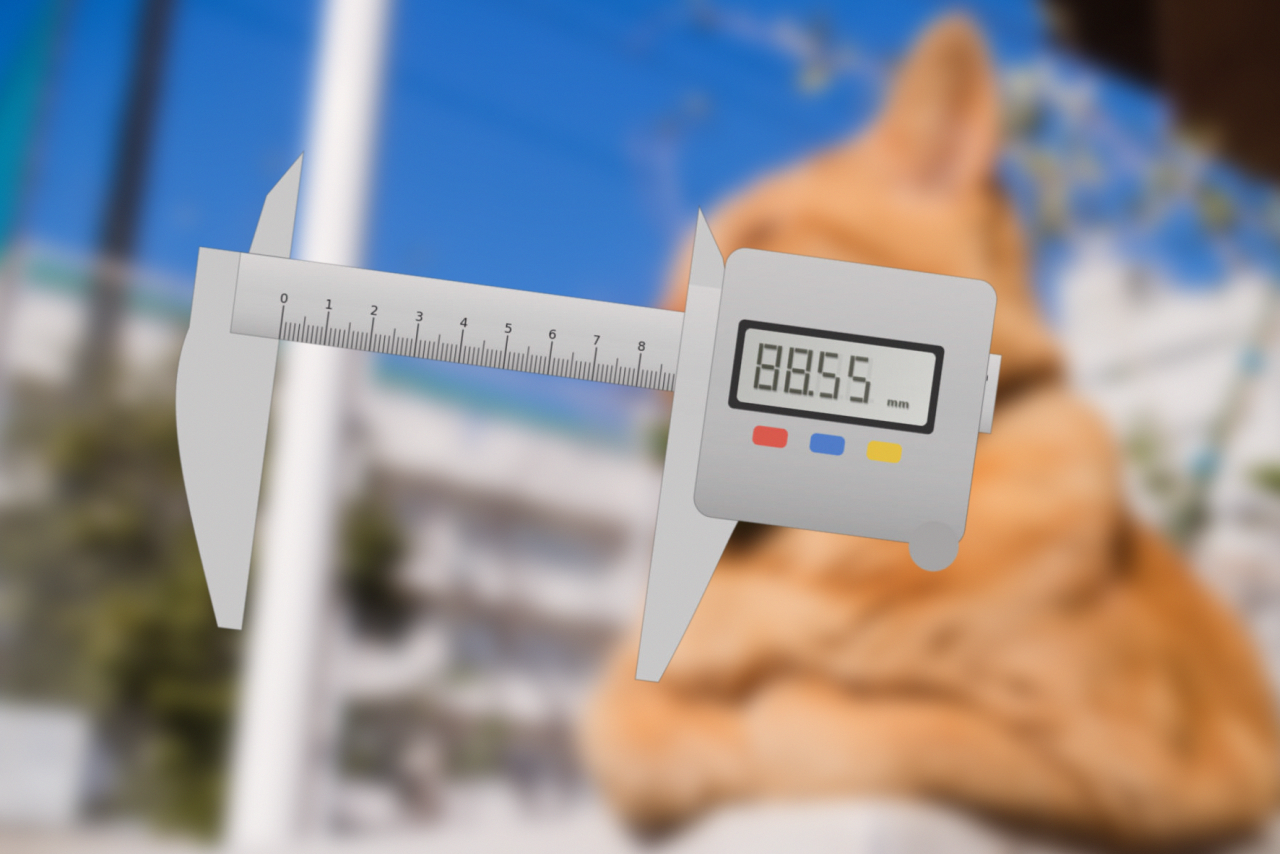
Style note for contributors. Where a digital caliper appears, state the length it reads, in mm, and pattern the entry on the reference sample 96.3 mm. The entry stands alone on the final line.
88.55 mm
